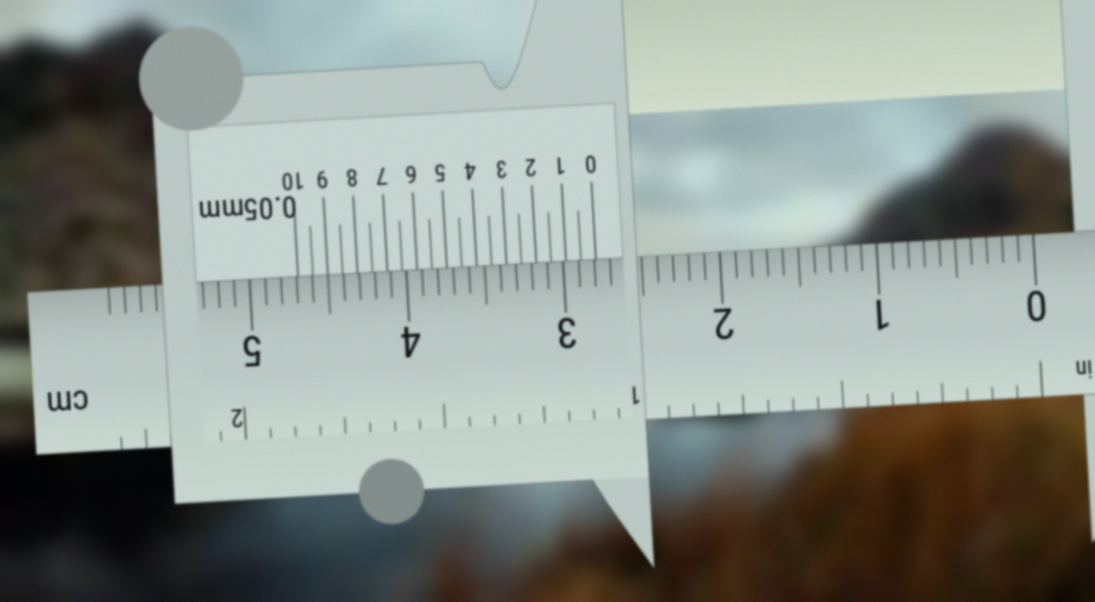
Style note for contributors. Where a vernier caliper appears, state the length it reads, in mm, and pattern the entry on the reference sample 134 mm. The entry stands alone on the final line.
27.9 mm
